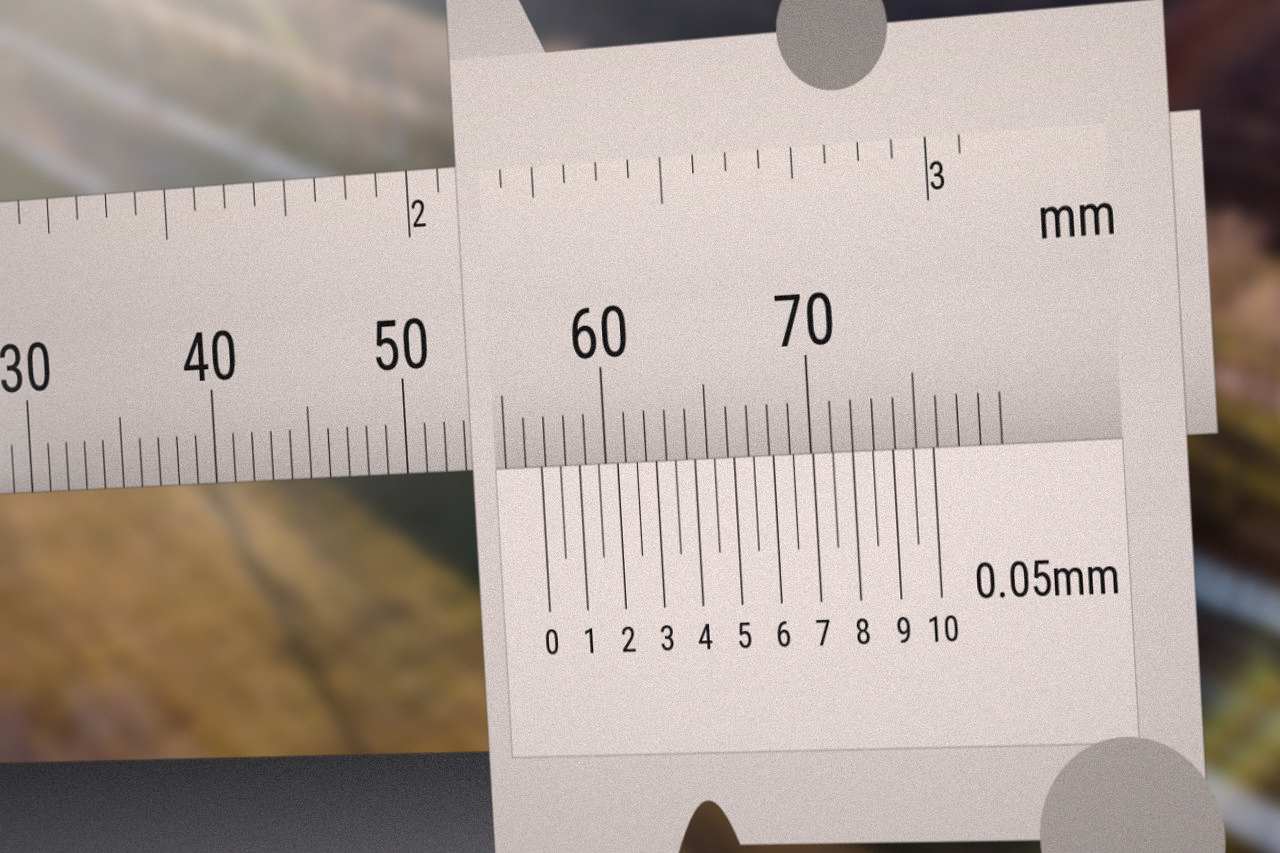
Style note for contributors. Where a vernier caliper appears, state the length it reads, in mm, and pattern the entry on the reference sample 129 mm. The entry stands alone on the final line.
56.8 mm
